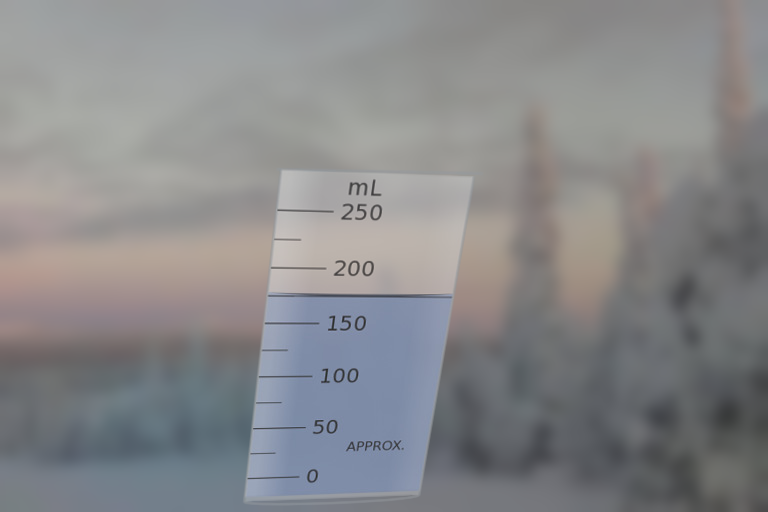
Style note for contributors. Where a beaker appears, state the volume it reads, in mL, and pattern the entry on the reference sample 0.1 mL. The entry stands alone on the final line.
175 mL
